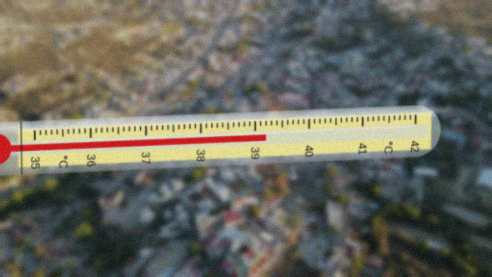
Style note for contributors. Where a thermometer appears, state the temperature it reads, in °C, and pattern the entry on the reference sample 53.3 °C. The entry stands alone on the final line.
39.2 °C
